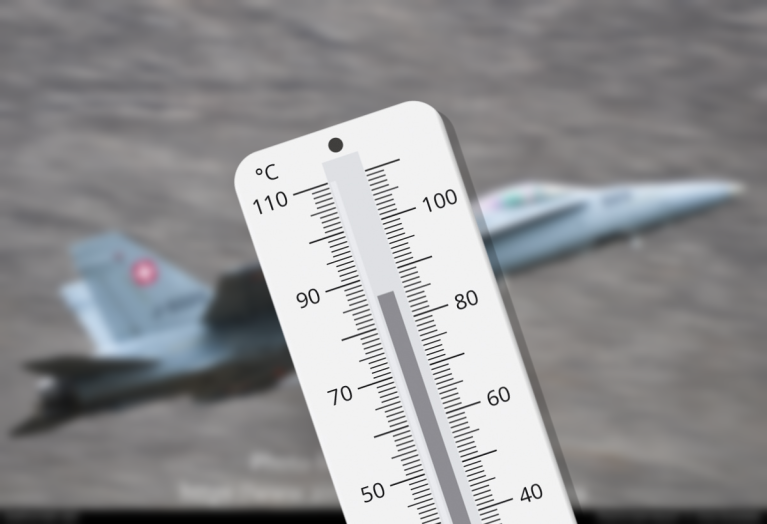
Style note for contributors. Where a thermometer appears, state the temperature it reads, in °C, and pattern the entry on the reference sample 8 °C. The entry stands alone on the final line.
86 °C
